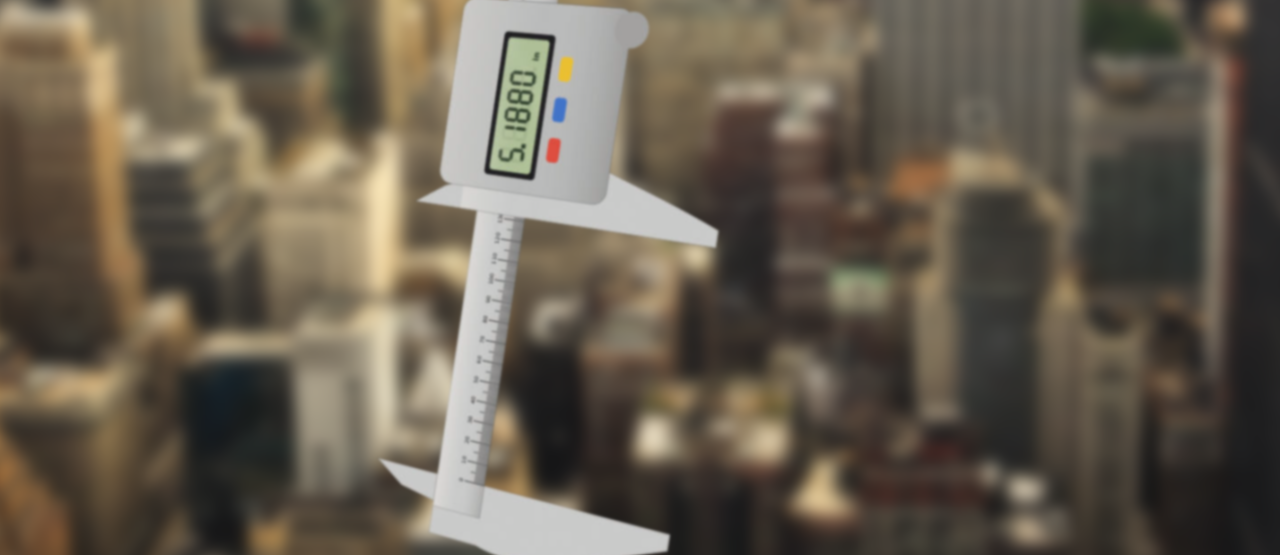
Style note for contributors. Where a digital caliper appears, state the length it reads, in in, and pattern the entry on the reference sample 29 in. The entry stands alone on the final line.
5.1880 in
